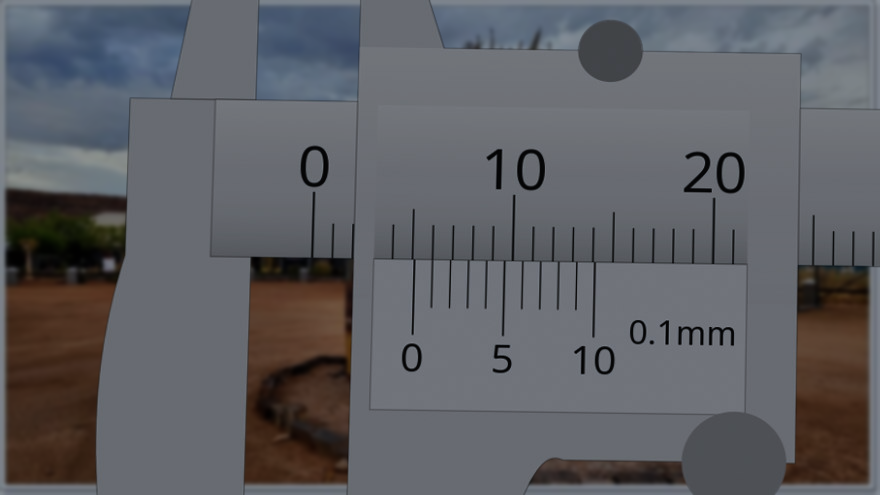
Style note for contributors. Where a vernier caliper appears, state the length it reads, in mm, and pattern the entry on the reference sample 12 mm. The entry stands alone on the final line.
5.1 mm
